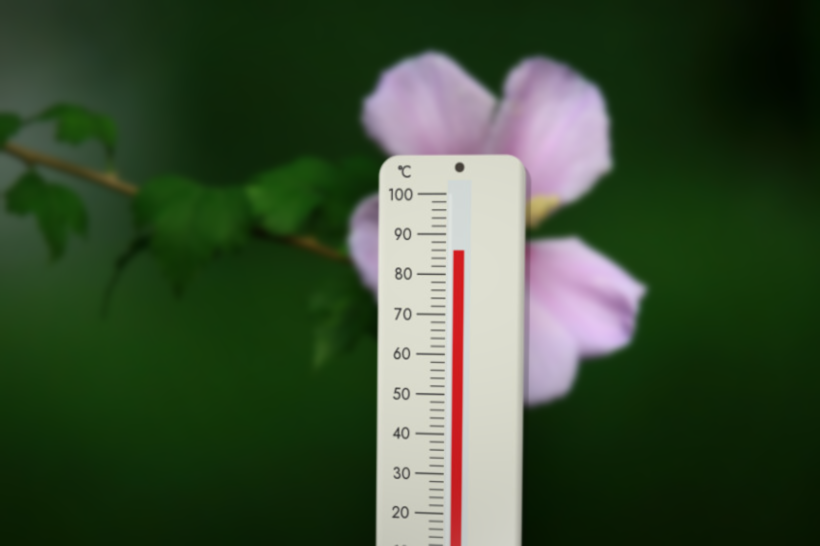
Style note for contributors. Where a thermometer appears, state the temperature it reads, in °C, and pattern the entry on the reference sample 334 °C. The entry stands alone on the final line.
86 °C
